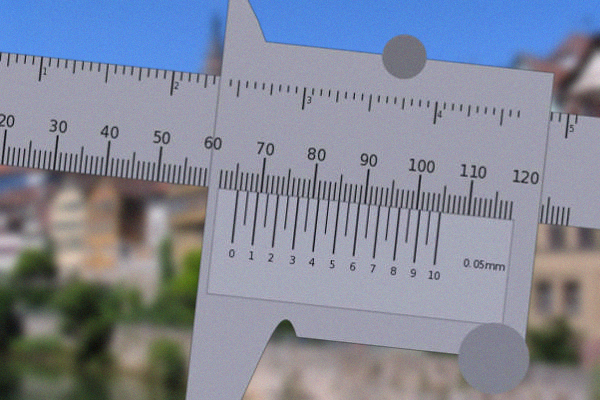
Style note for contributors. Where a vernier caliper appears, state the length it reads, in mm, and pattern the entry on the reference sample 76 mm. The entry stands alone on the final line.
65.5 mm
